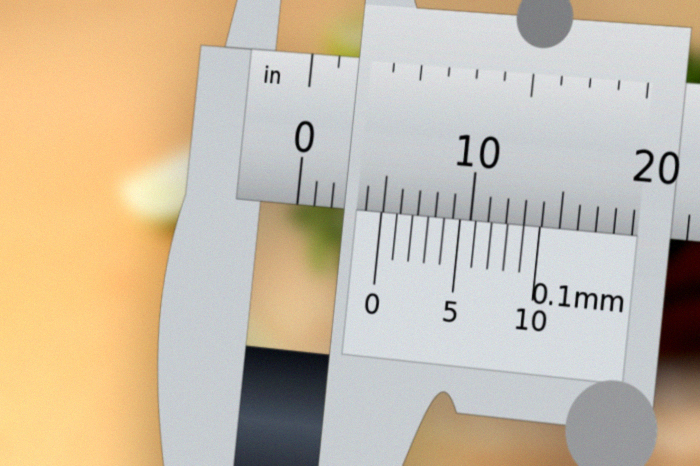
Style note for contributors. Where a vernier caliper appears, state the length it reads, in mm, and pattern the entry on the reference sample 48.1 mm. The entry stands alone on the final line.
4.9 mm
